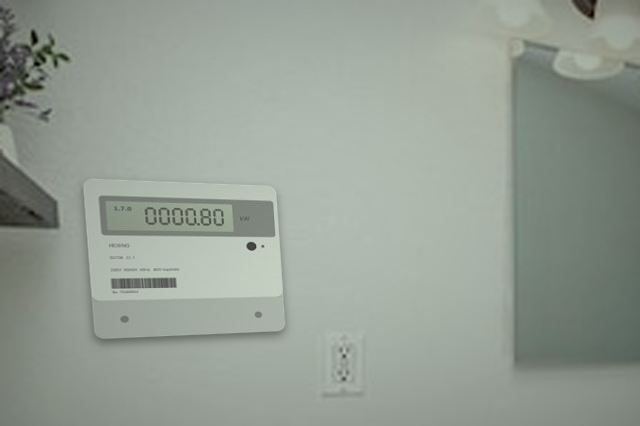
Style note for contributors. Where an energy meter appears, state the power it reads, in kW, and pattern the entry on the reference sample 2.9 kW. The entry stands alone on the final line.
0.80 kW
